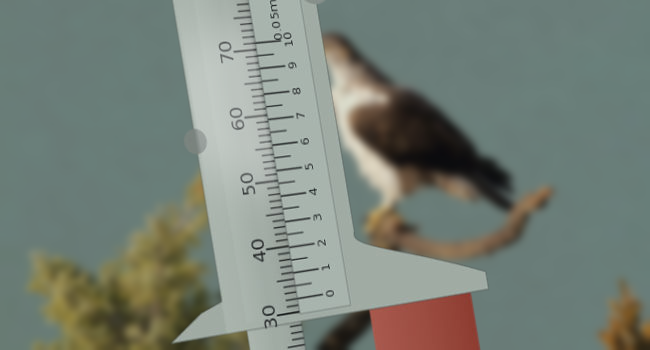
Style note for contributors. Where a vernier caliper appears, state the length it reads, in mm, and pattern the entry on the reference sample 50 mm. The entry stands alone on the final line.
32.0 mm
